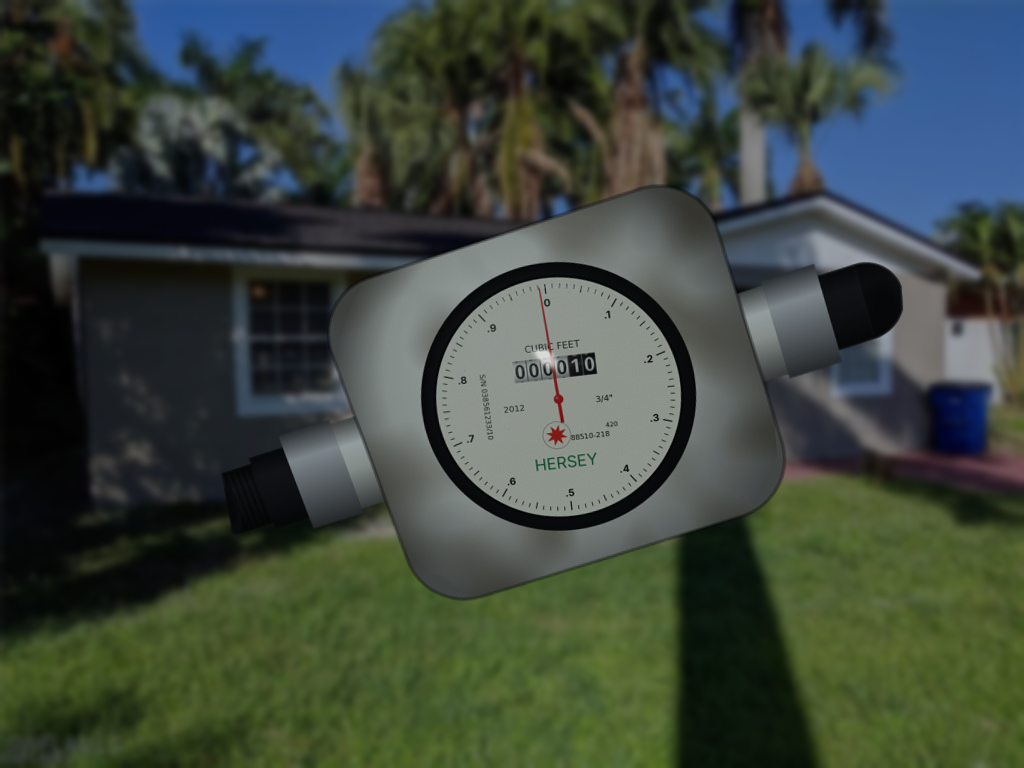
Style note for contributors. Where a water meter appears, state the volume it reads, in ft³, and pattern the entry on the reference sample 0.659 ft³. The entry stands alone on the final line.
9.99 ft³
